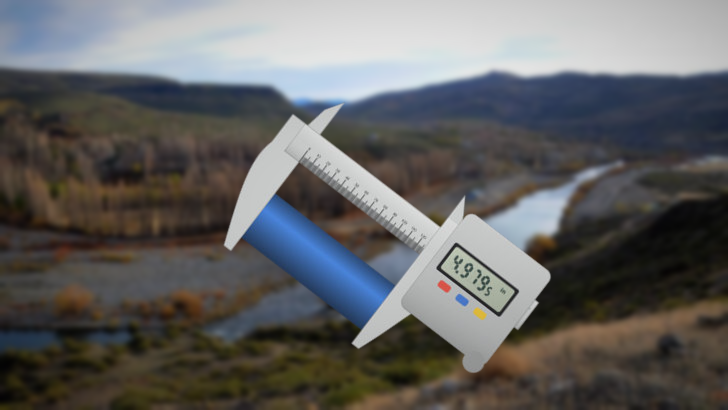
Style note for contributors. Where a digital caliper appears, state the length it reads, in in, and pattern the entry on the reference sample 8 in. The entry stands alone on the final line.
4.9795 in
